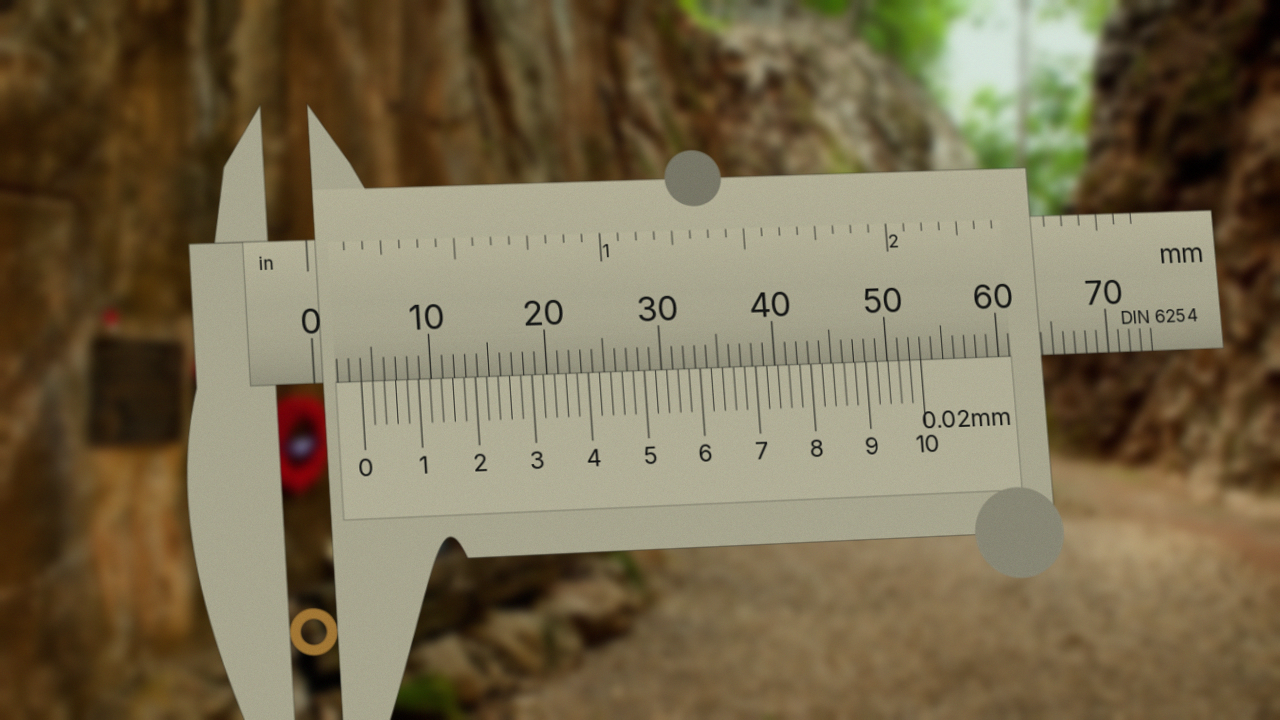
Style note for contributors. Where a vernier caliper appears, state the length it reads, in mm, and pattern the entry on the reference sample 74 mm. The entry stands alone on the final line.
4.0 mm
